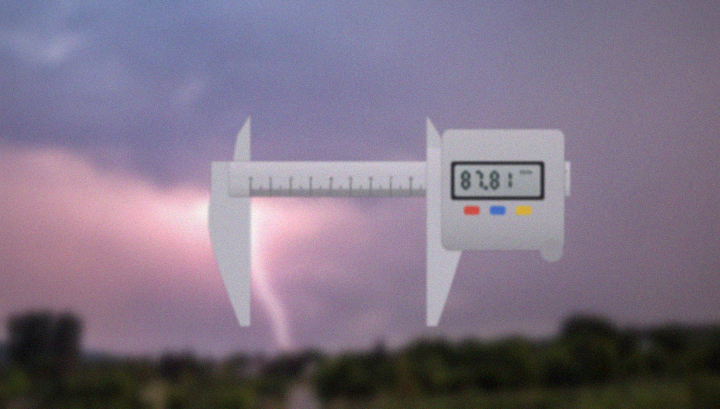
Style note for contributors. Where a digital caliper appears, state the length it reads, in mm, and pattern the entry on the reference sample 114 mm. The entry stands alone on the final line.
87.81 mm
